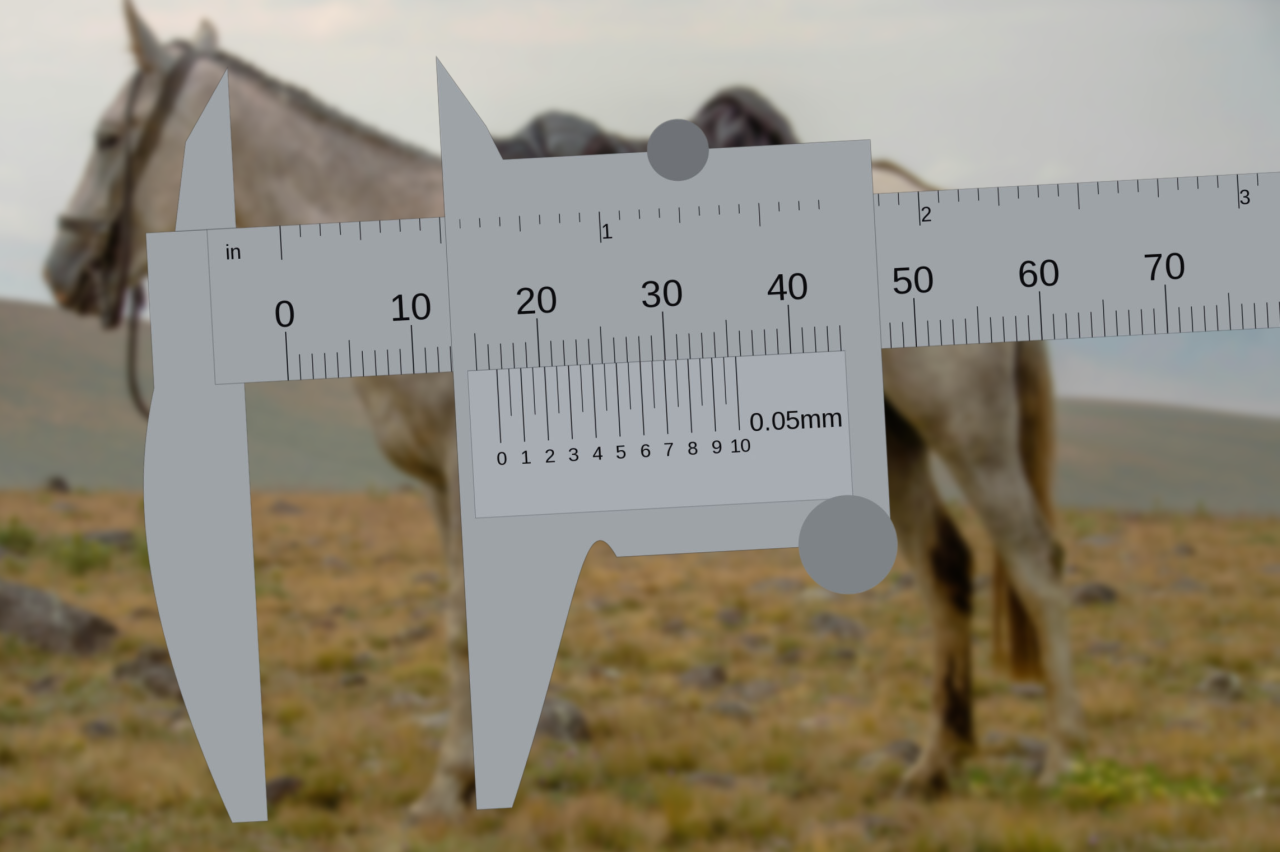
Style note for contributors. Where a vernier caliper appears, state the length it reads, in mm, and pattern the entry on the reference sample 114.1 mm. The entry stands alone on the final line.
16.6 mm
